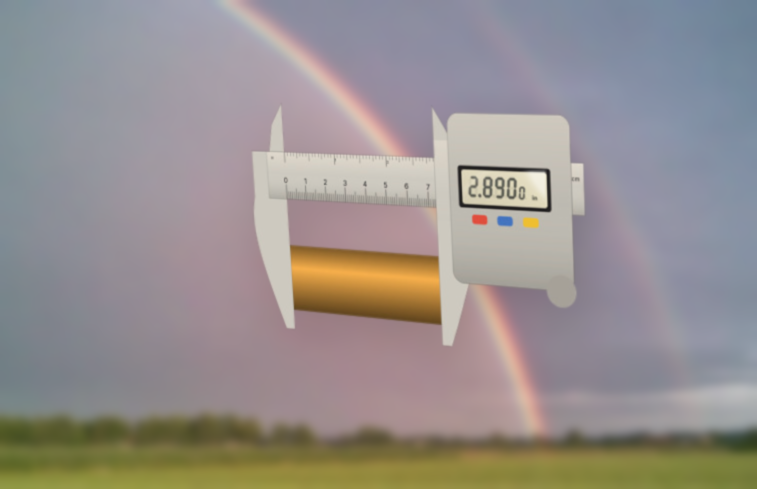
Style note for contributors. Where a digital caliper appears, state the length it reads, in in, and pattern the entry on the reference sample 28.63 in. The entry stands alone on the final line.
2.8900 in
